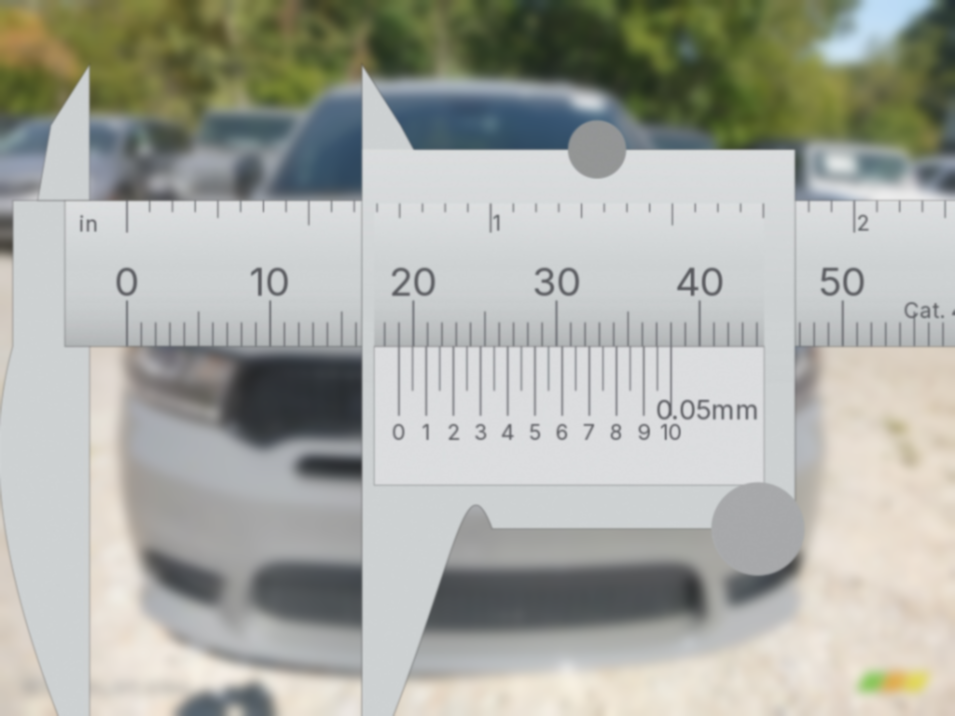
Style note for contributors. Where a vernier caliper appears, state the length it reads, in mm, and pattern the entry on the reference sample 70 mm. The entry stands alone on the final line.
19.0 mm
